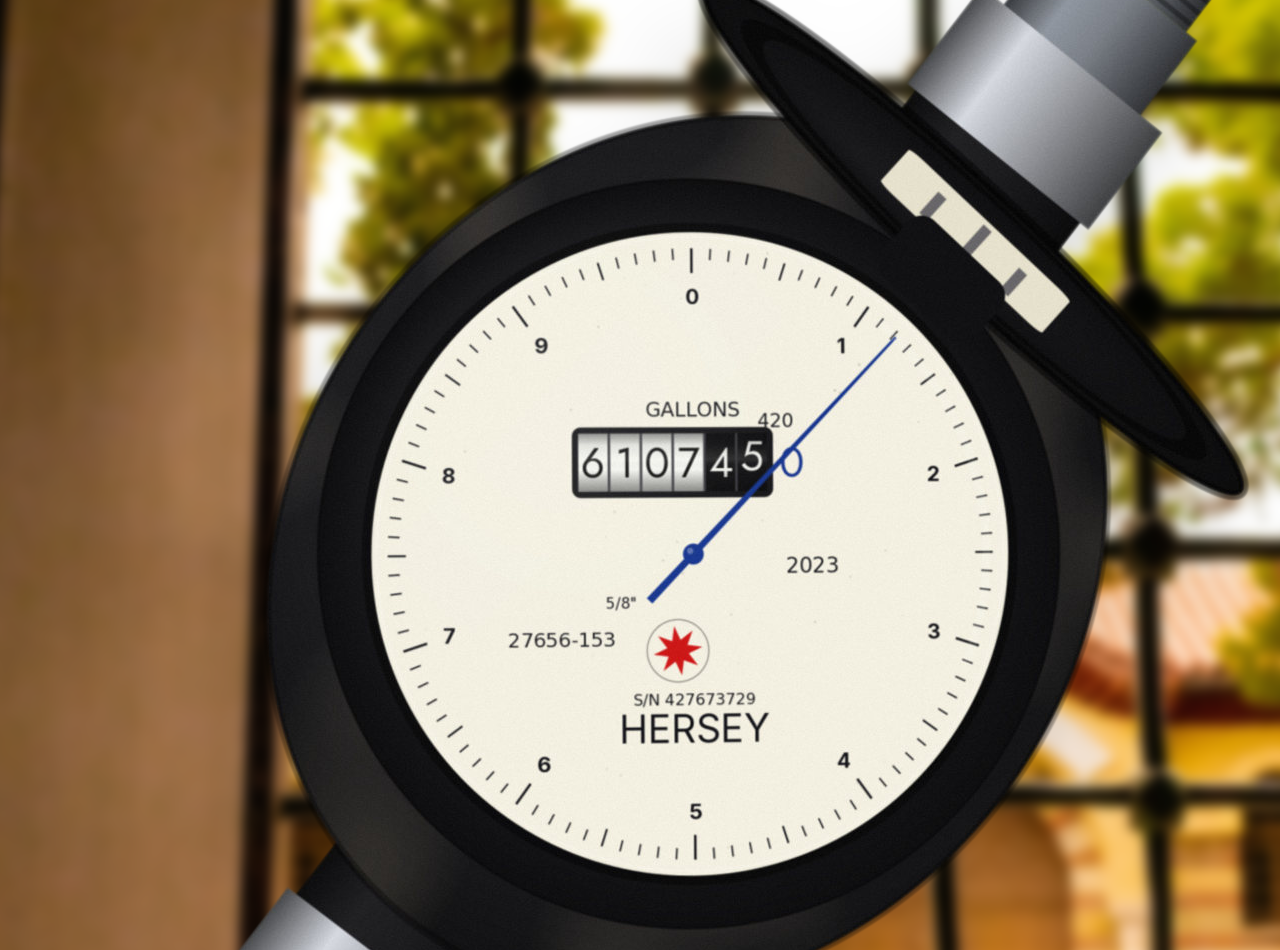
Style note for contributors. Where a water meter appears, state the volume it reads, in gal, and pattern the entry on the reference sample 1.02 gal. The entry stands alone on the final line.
6107451.2 gal
